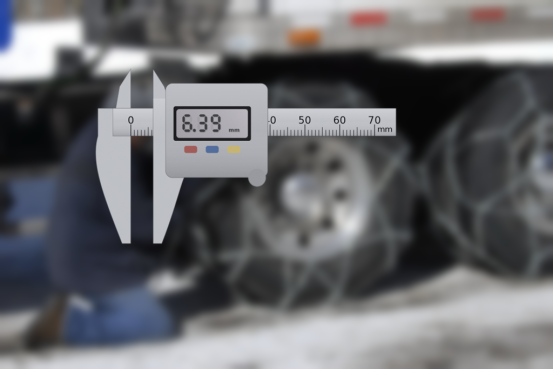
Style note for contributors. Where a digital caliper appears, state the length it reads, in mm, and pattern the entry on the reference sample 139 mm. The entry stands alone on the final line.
6.39 mm
